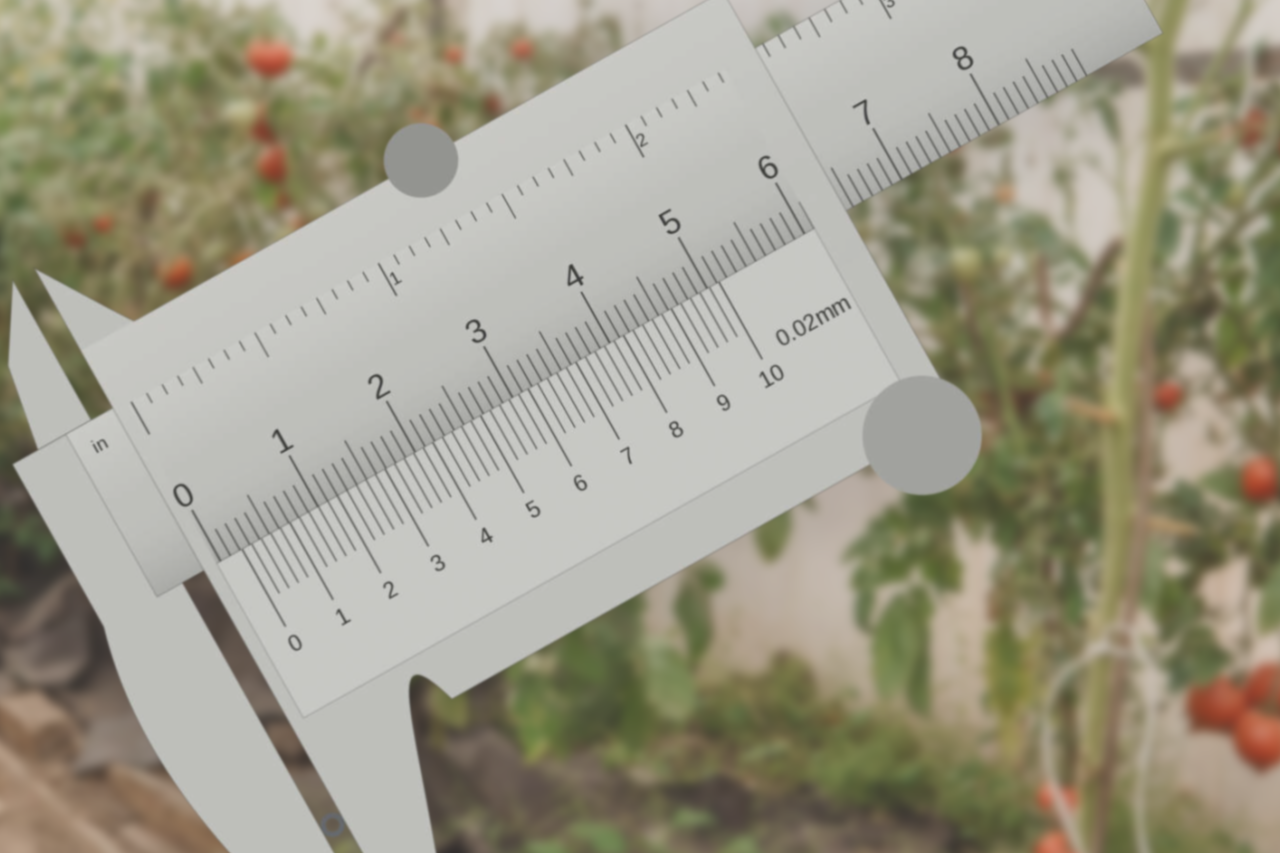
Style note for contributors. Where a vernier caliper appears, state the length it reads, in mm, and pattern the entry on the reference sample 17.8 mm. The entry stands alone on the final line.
2.2 mm
